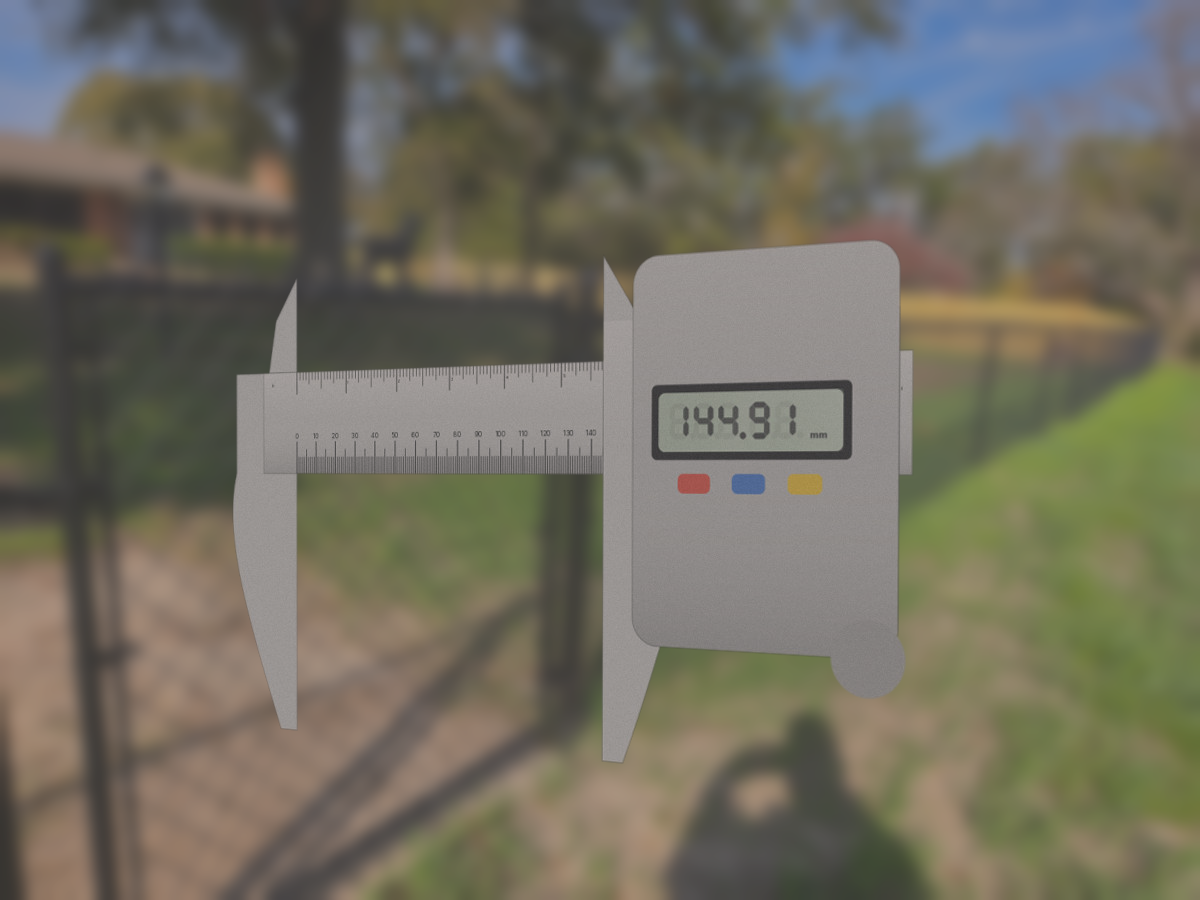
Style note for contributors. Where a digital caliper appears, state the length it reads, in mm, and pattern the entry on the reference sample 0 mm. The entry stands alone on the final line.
144.91 mm
